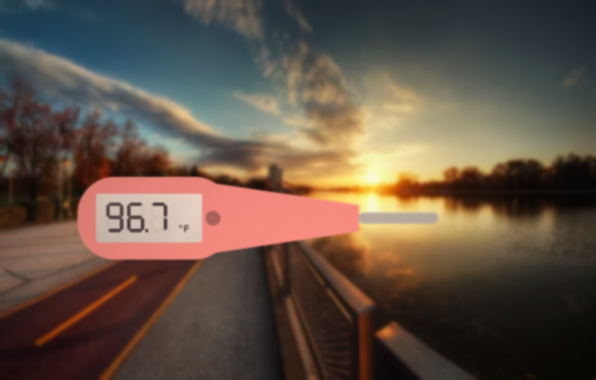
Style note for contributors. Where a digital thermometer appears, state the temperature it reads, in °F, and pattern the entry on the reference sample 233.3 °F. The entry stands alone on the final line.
96.7 °F
